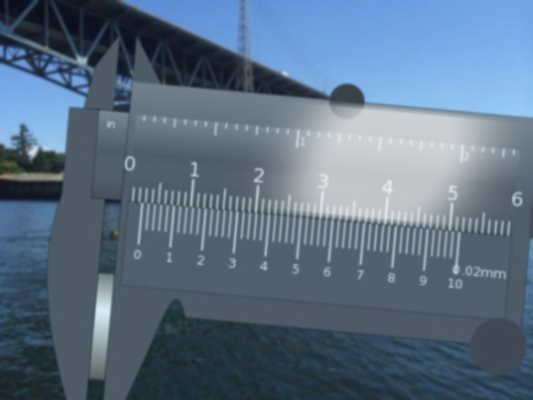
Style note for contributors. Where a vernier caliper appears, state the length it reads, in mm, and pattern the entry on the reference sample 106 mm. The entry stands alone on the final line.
2.5 mm
